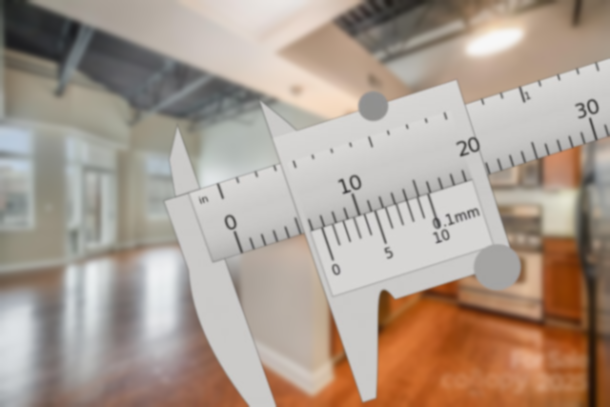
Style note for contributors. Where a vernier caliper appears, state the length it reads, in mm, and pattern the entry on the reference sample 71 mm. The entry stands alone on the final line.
6.8 mm
